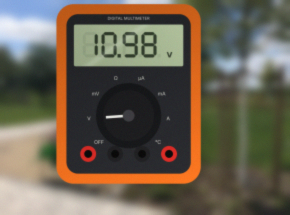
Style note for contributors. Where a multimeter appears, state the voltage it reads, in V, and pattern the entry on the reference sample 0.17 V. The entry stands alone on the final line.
10.98 V
